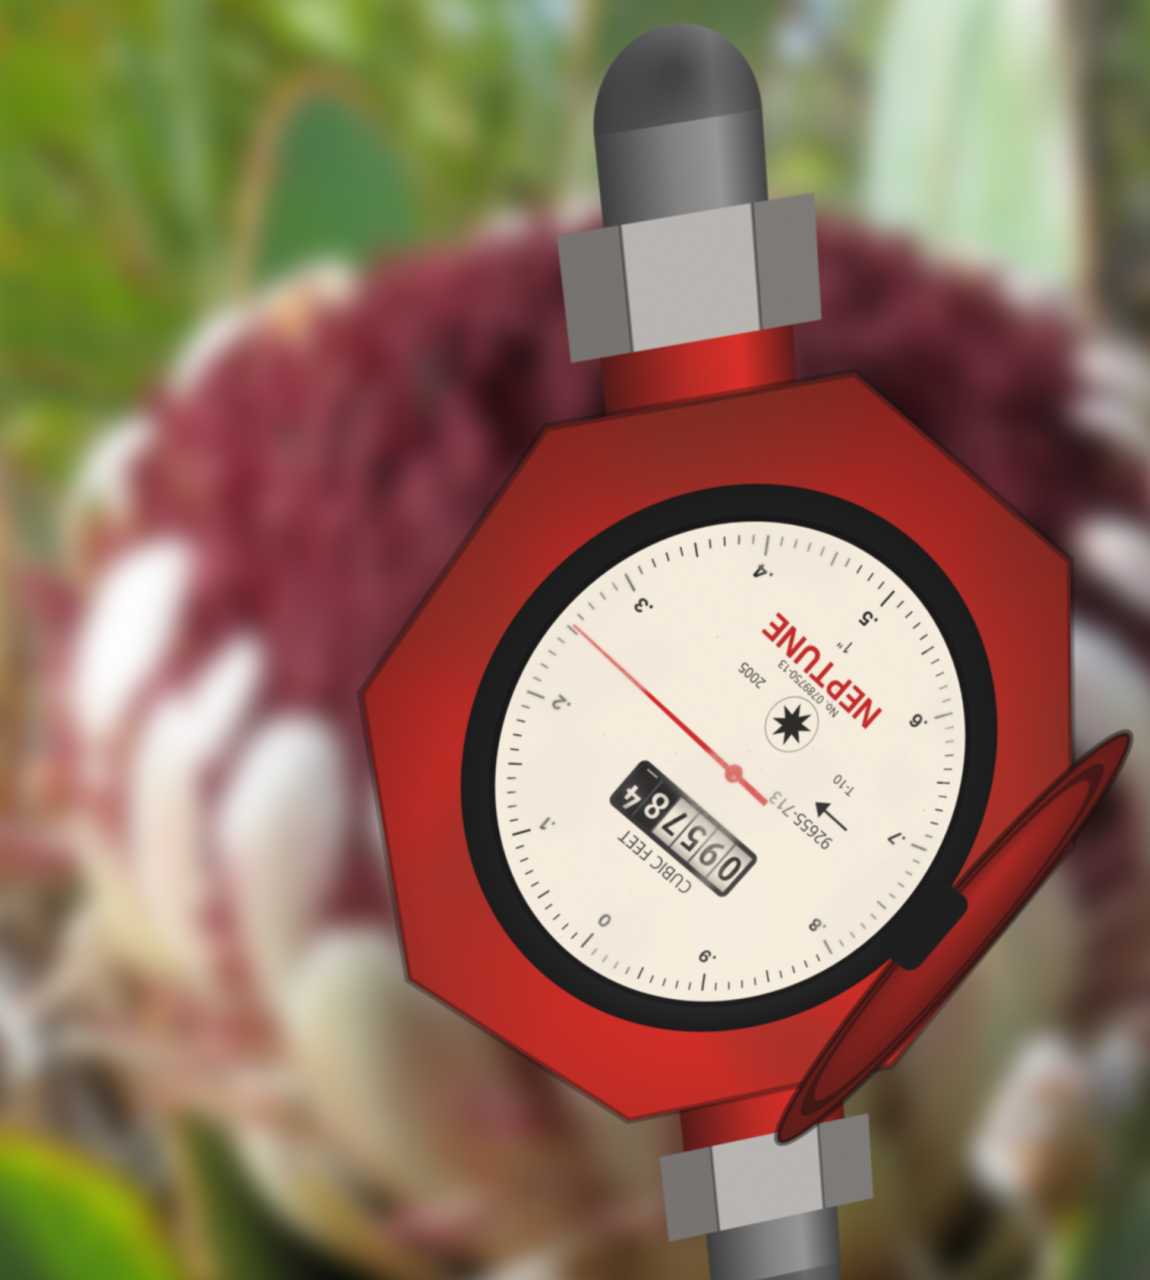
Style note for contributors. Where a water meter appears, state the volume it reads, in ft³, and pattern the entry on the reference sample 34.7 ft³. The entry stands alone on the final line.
95784.25 ft³
